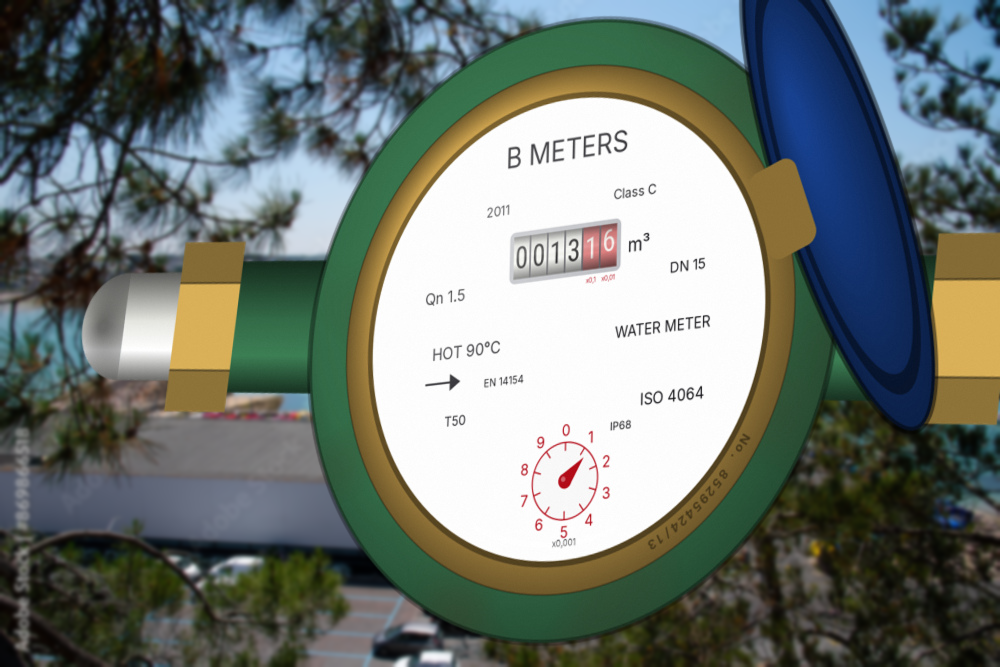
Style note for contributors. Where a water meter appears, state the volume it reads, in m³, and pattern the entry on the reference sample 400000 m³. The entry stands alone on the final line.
13.161 m³
